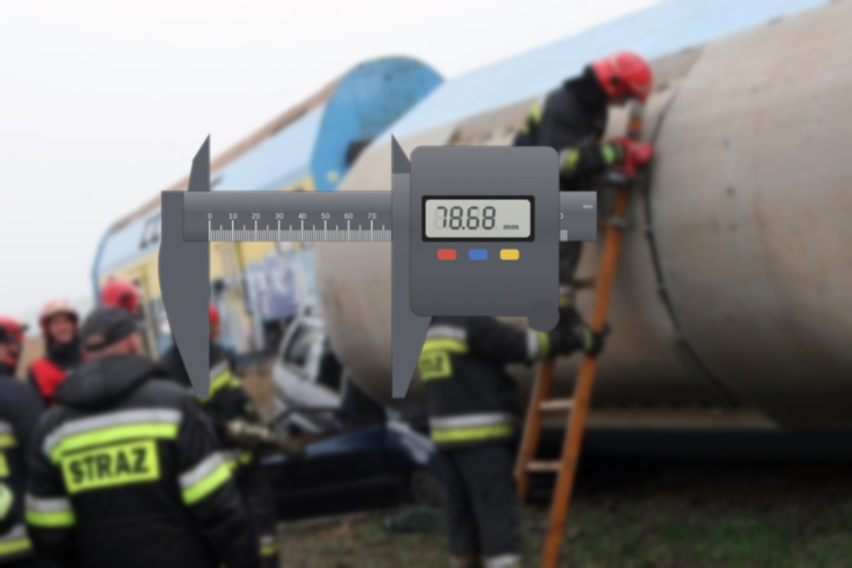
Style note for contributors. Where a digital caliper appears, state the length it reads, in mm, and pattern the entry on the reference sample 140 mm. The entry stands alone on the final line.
78.68 mm
